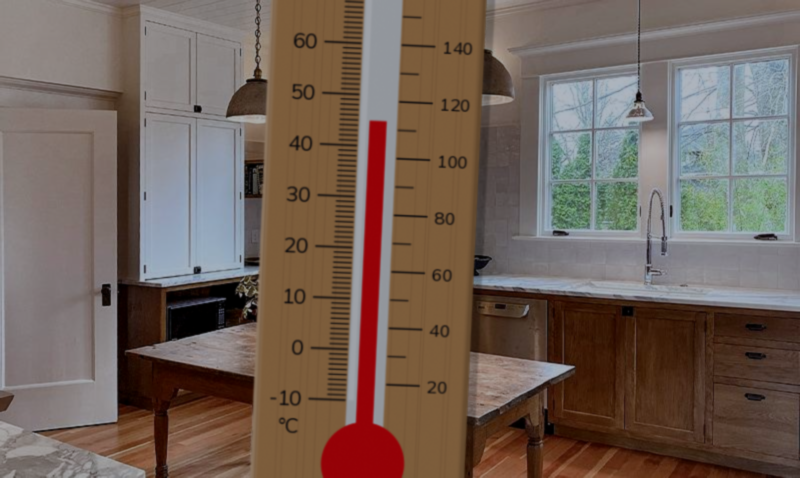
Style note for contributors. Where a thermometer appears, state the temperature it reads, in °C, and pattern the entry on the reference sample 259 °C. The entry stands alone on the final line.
45 °C
